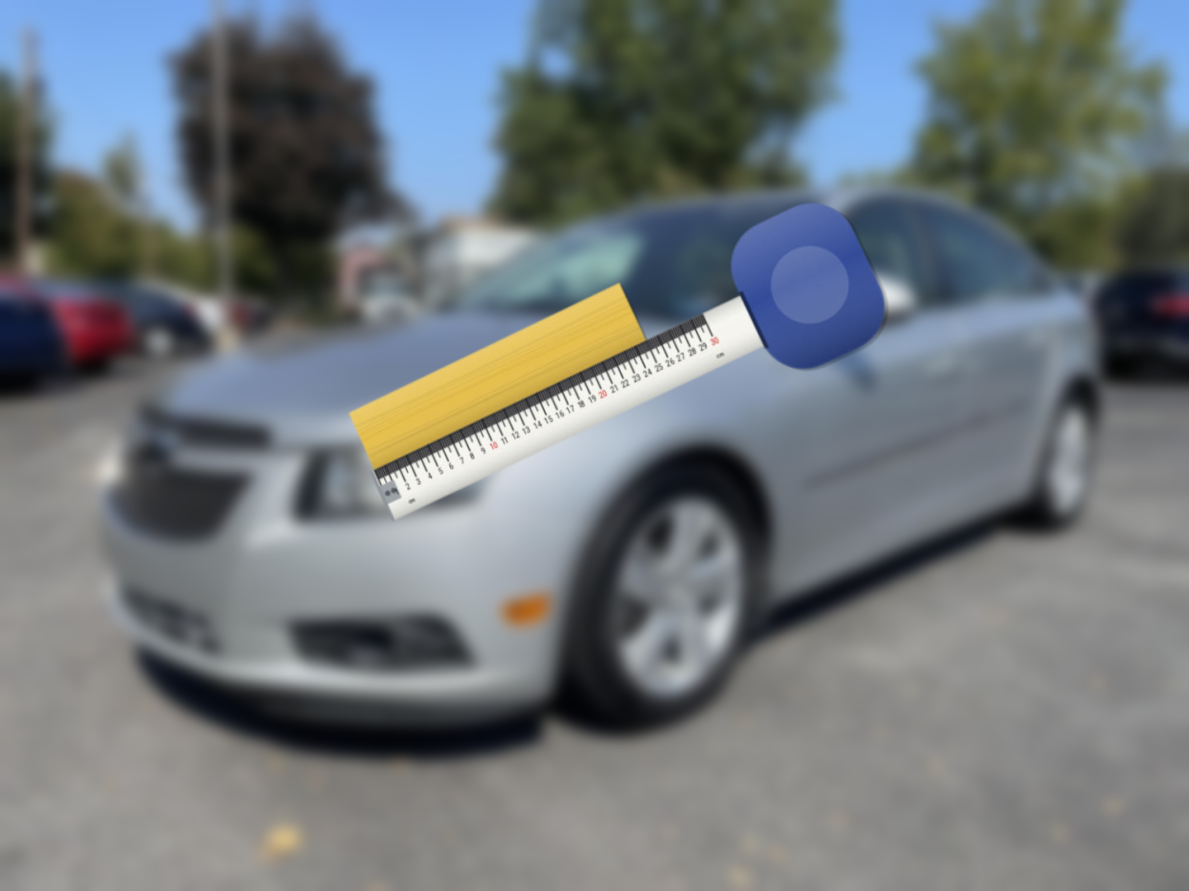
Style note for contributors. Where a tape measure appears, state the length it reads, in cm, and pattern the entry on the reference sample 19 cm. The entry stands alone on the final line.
25 cm
